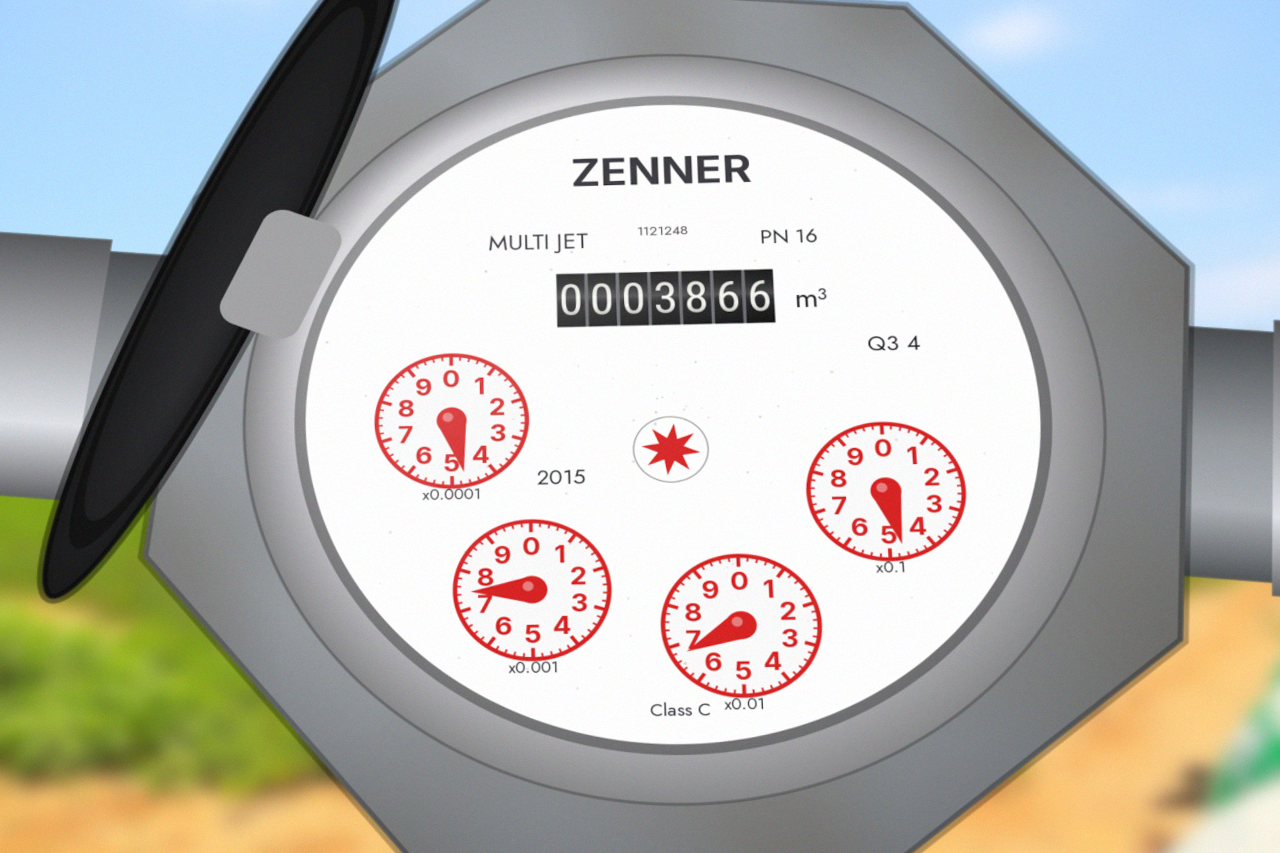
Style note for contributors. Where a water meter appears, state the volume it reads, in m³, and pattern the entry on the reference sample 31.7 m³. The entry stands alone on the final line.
3866.4674 m³
